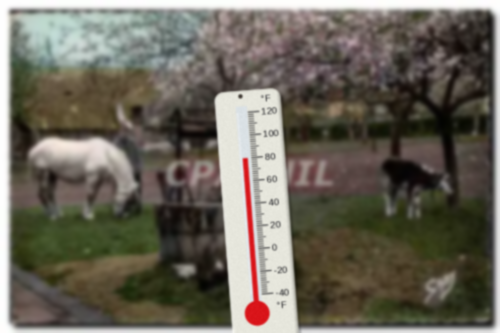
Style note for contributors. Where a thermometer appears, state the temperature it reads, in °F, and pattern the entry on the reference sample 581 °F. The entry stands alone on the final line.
80 °F
